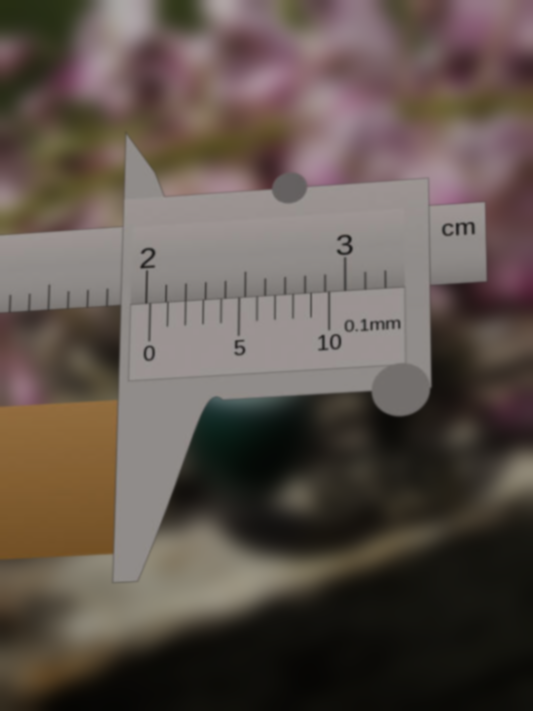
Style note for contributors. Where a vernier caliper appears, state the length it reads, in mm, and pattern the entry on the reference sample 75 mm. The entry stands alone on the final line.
20.2 mm
